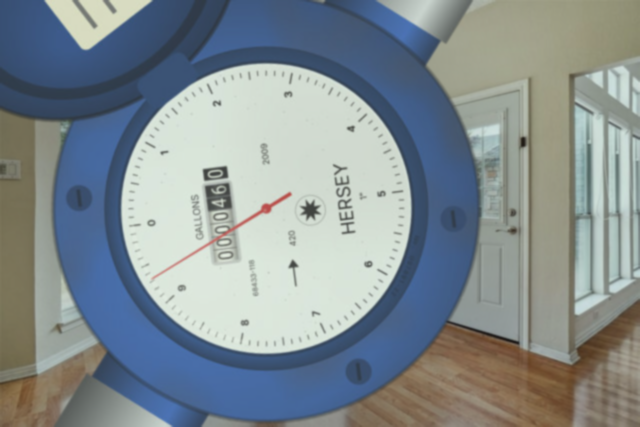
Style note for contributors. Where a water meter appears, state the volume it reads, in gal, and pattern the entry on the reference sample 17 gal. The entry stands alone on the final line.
459.3 gal
